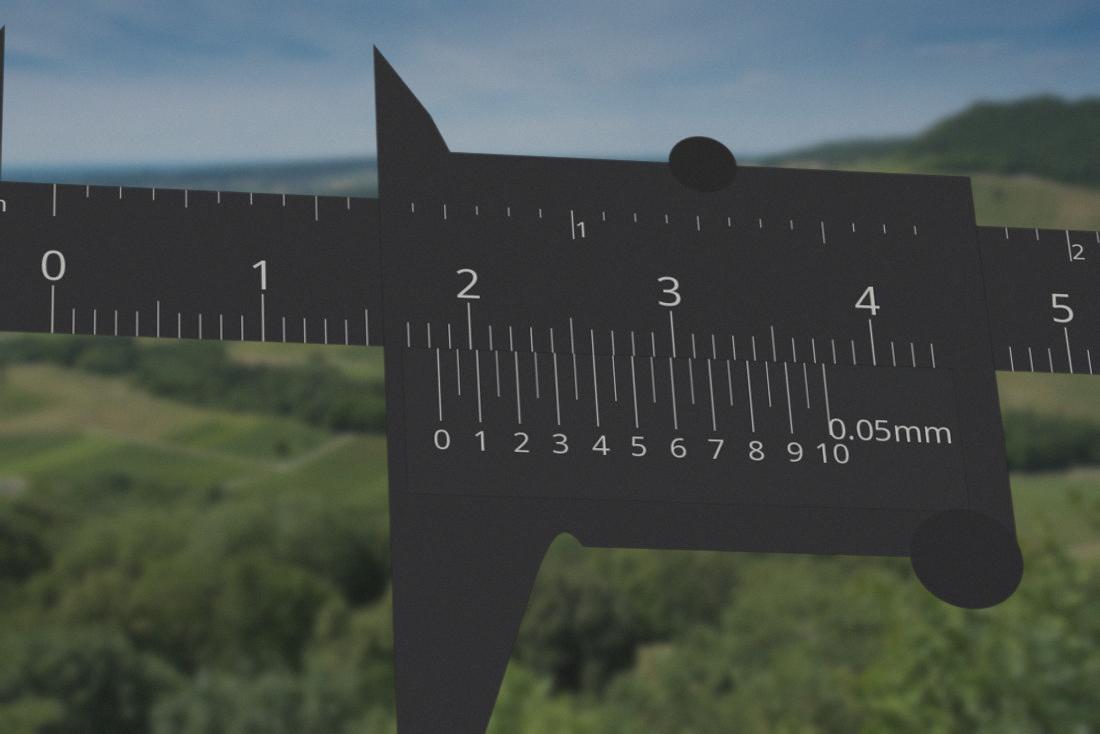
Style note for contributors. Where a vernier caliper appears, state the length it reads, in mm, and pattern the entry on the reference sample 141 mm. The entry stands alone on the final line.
18.4 mm
